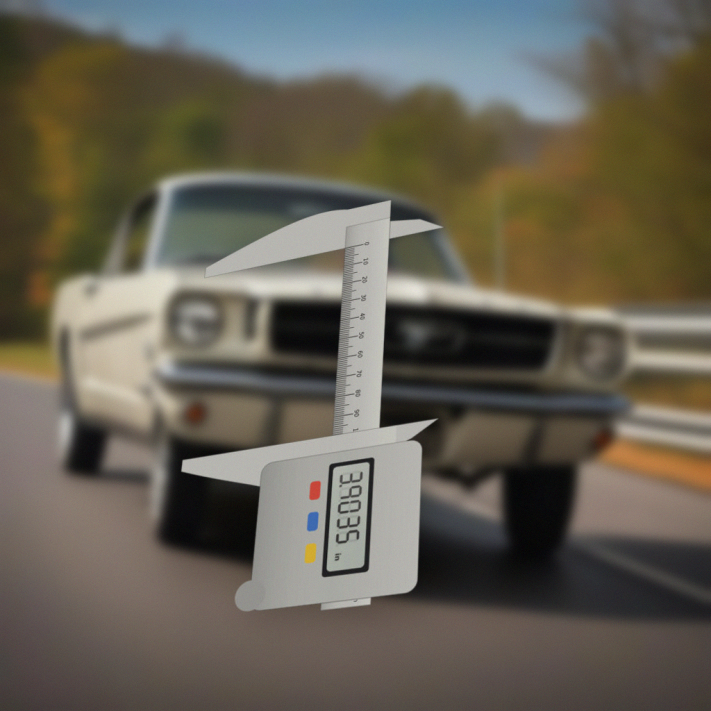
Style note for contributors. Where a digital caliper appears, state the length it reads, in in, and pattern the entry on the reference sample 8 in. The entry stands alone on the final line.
3.9035 in
